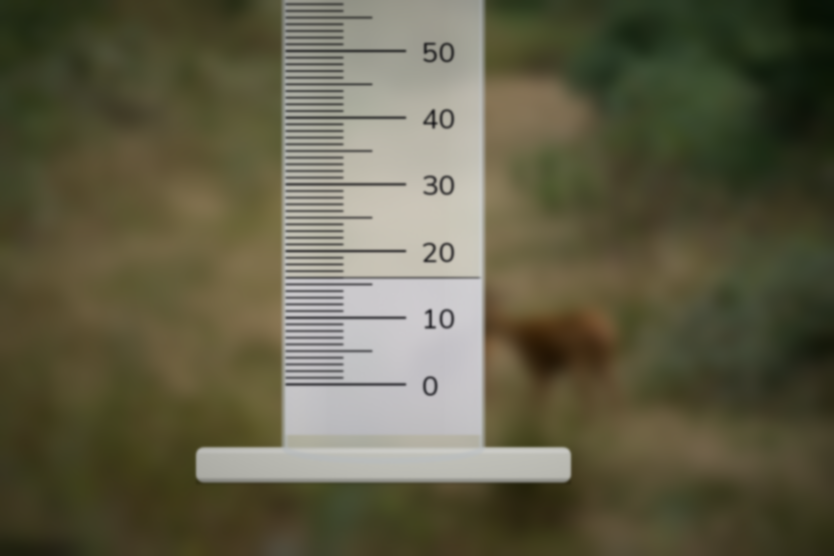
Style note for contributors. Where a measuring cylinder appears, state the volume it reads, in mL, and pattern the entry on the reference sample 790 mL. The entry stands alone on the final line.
16 mL
